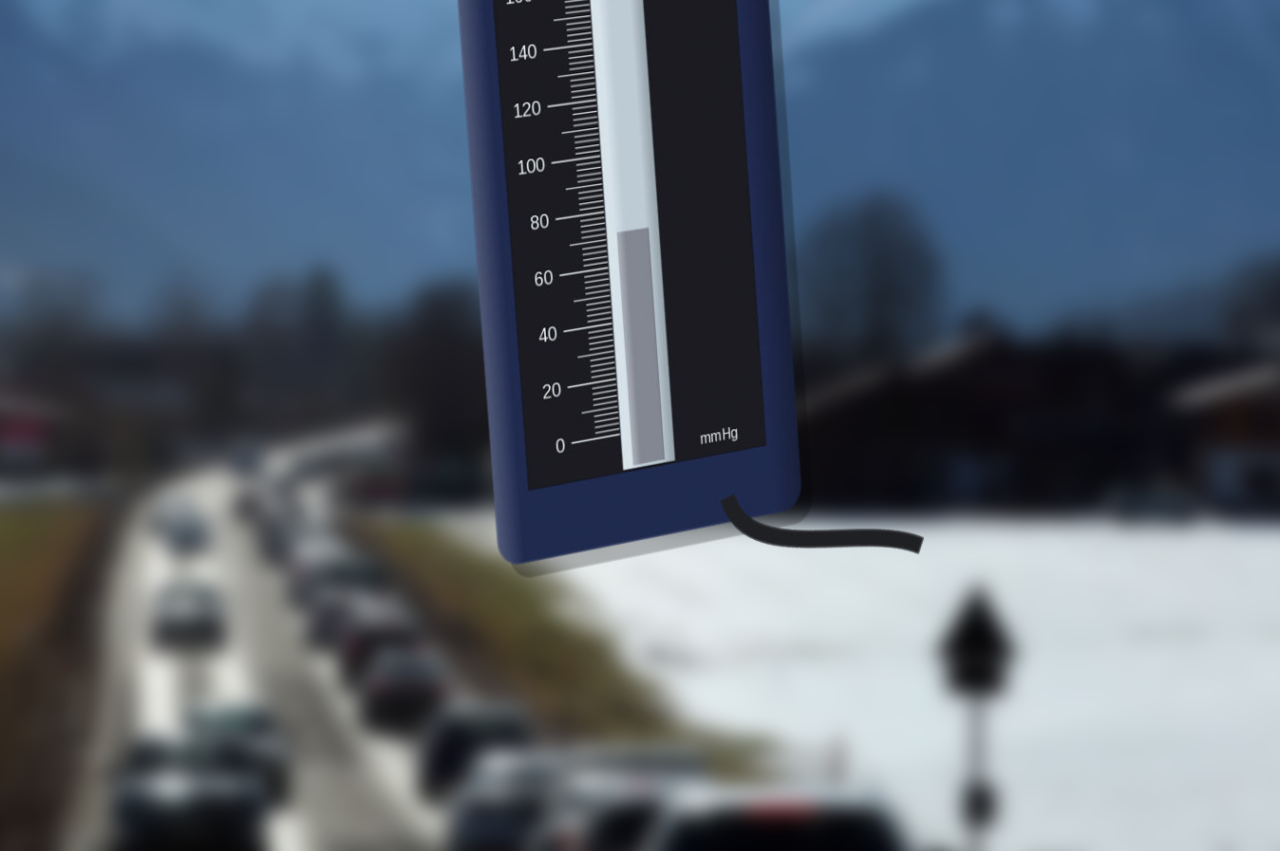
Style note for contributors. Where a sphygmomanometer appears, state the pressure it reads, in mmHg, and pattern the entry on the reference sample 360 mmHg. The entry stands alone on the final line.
72 mmHg
